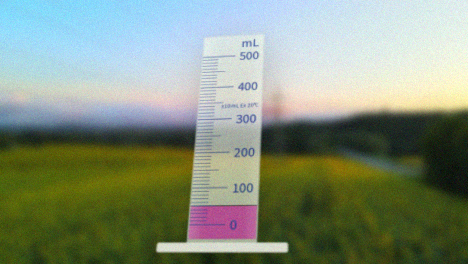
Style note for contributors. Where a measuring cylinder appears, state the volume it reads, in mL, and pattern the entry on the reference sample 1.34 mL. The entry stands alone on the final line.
50 mL
